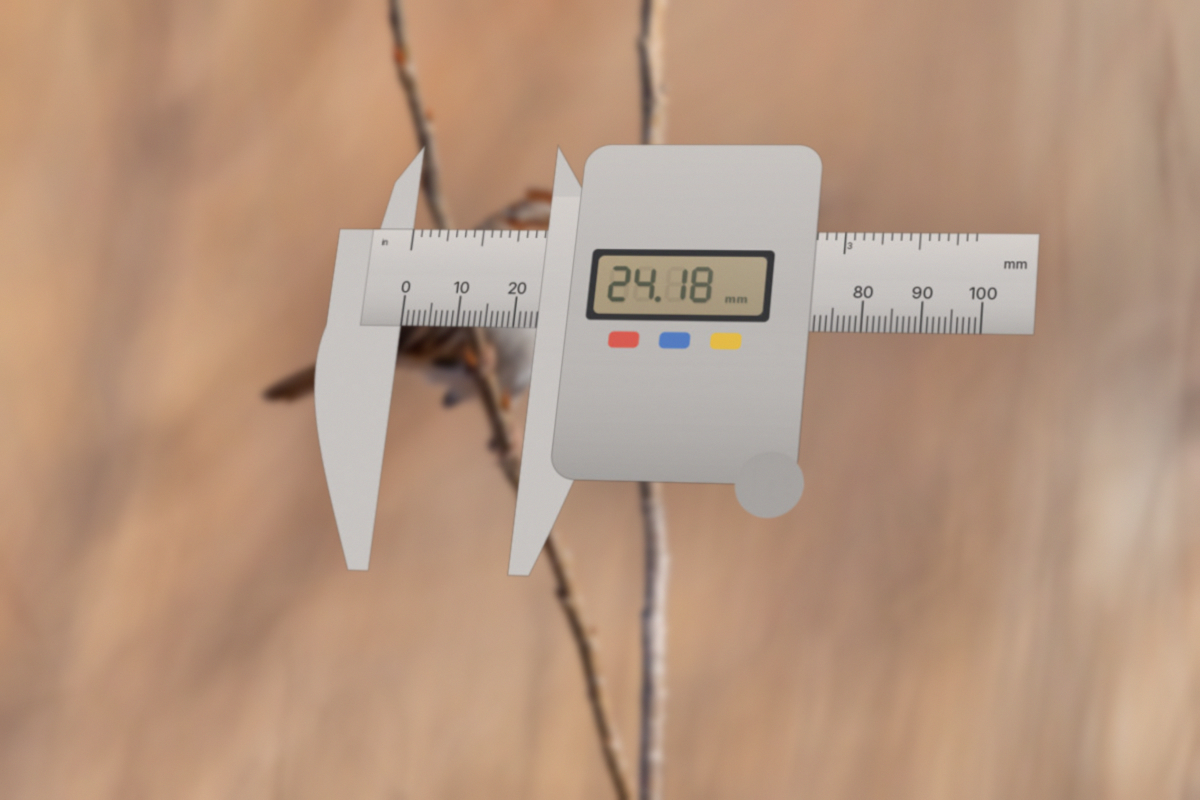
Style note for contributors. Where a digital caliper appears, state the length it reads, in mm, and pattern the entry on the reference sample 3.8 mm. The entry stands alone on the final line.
24.18 mm
